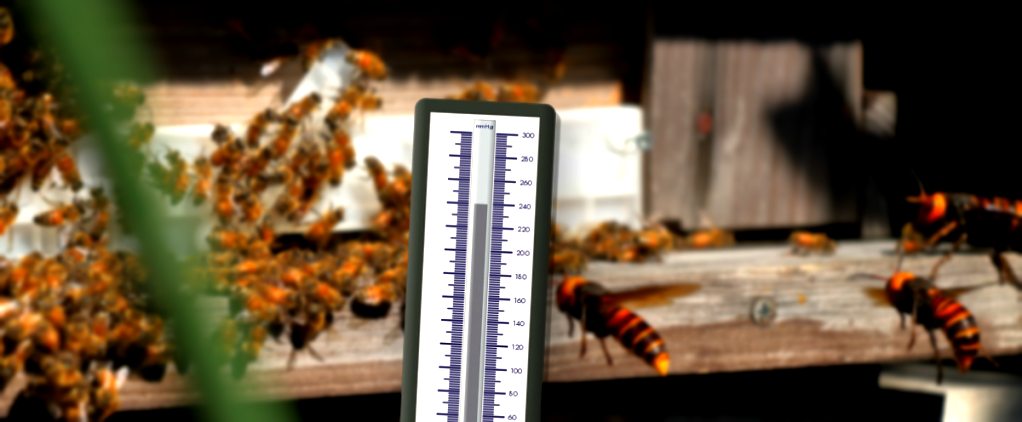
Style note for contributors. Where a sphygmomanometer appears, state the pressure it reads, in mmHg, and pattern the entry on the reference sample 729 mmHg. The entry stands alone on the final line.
240 mmHg
